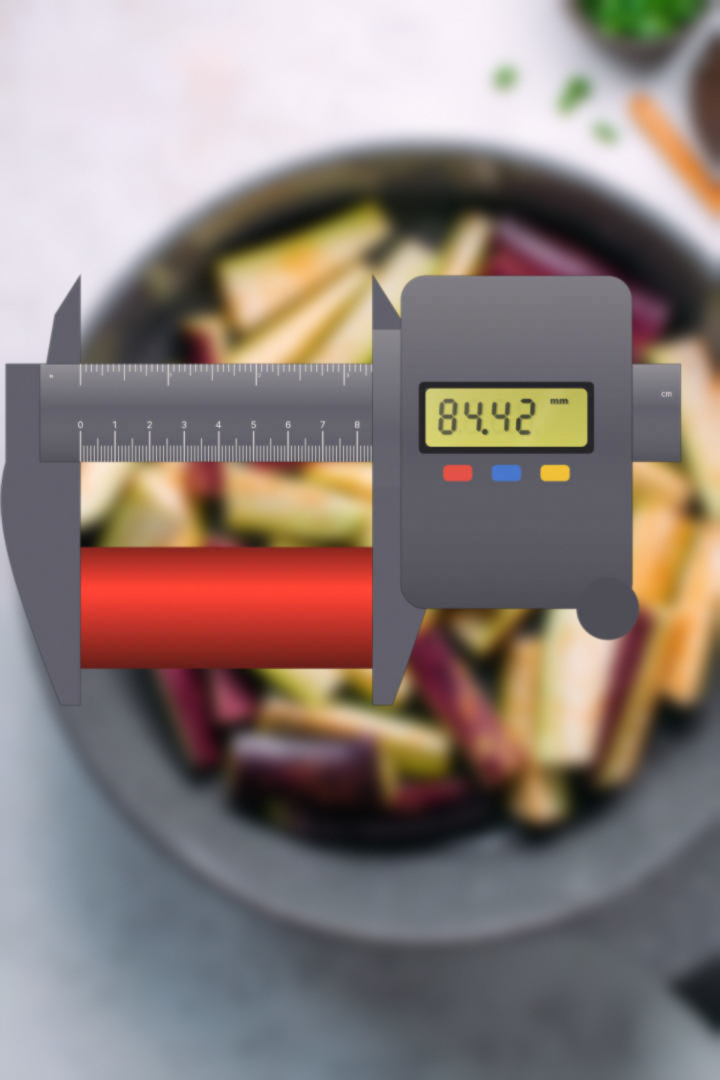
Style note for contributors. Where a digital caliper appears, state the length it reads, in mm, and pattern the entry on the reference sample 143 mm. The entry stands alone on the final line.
84.42 mm
